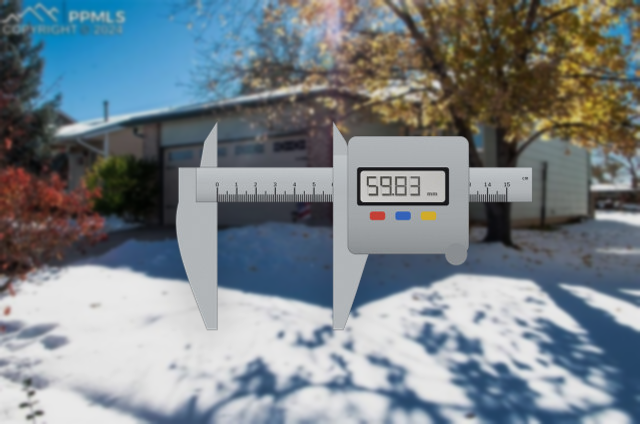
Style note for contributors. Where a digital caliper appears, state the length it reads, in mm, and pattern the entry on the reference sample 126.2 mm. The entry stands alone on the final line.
59.83 mm
